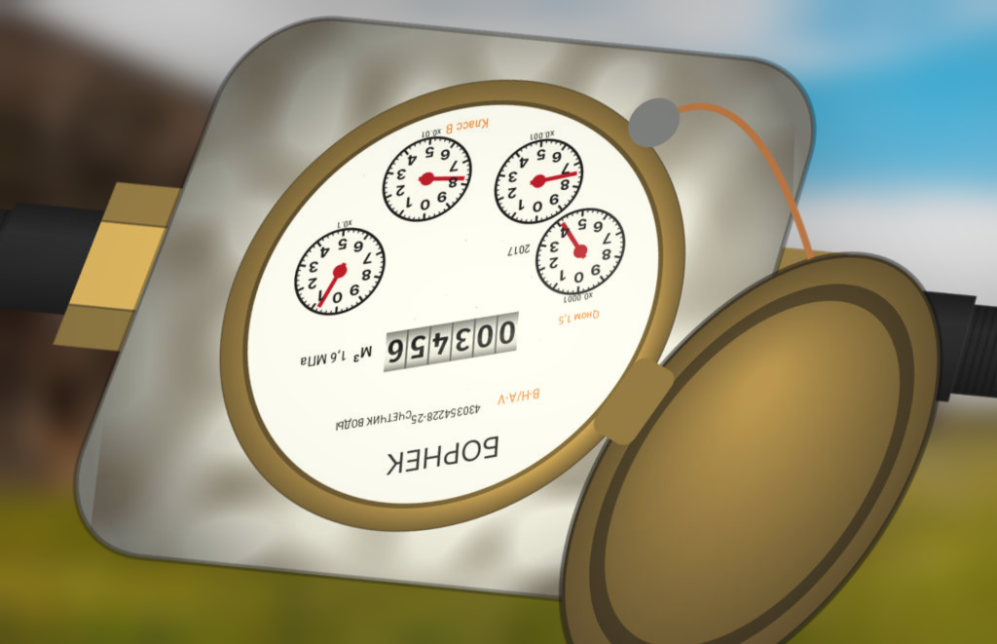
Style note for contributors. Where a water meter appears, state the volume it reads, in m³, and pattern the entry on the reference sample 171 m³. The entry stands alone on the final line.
3456.0774 m³
